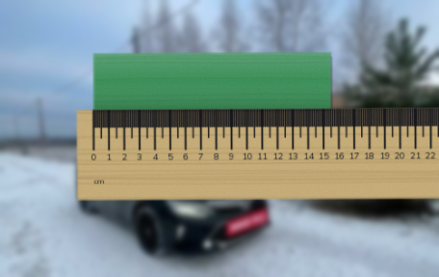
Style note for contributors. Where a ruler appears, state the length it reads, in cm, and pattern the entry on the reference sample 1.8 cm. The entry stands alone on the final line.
15.5 cm
